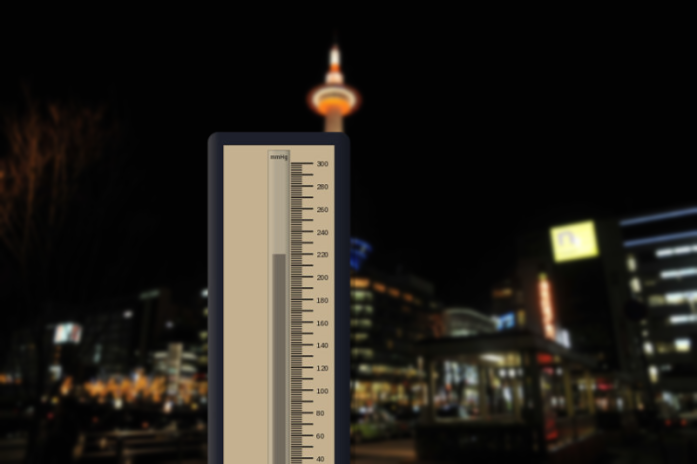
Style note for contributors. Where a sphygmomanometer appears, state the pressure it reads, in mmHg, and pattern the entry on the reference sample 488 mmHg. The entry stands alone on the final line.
220 mmHg
